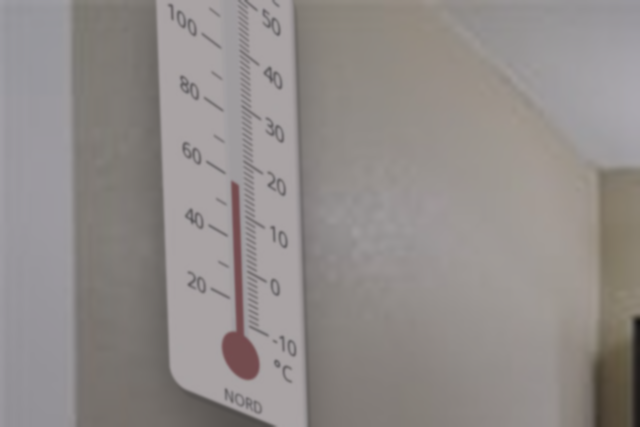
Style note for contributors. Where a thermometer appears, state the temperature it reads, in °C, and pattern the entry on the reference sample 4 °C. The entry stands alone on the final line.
15 °C
